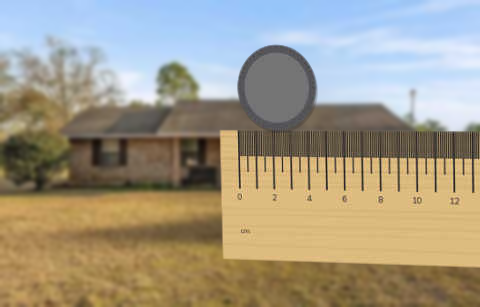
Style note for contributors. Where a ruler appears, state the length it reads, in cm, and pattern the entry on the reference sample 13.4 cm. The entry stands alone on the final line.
4.5 cm
